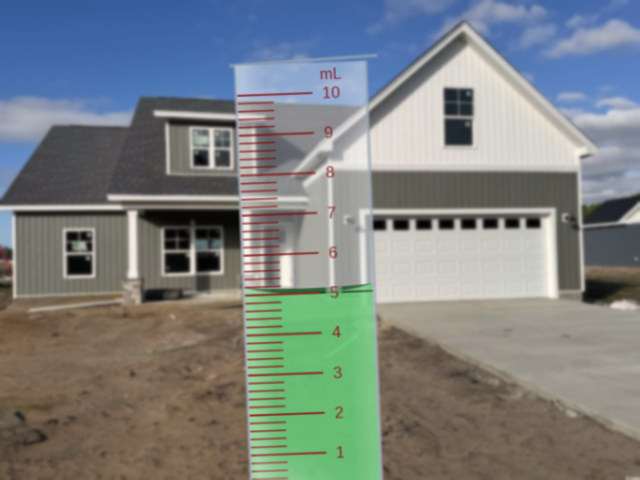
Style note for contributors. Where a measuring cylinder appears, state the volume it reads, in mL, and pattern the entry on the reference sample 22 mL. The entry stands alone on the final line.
5 mL
